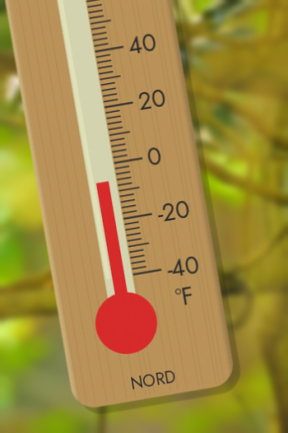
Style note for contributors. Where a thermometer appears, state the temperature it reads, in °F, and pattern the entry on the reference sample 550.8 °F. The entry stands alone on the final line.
-6 °F
